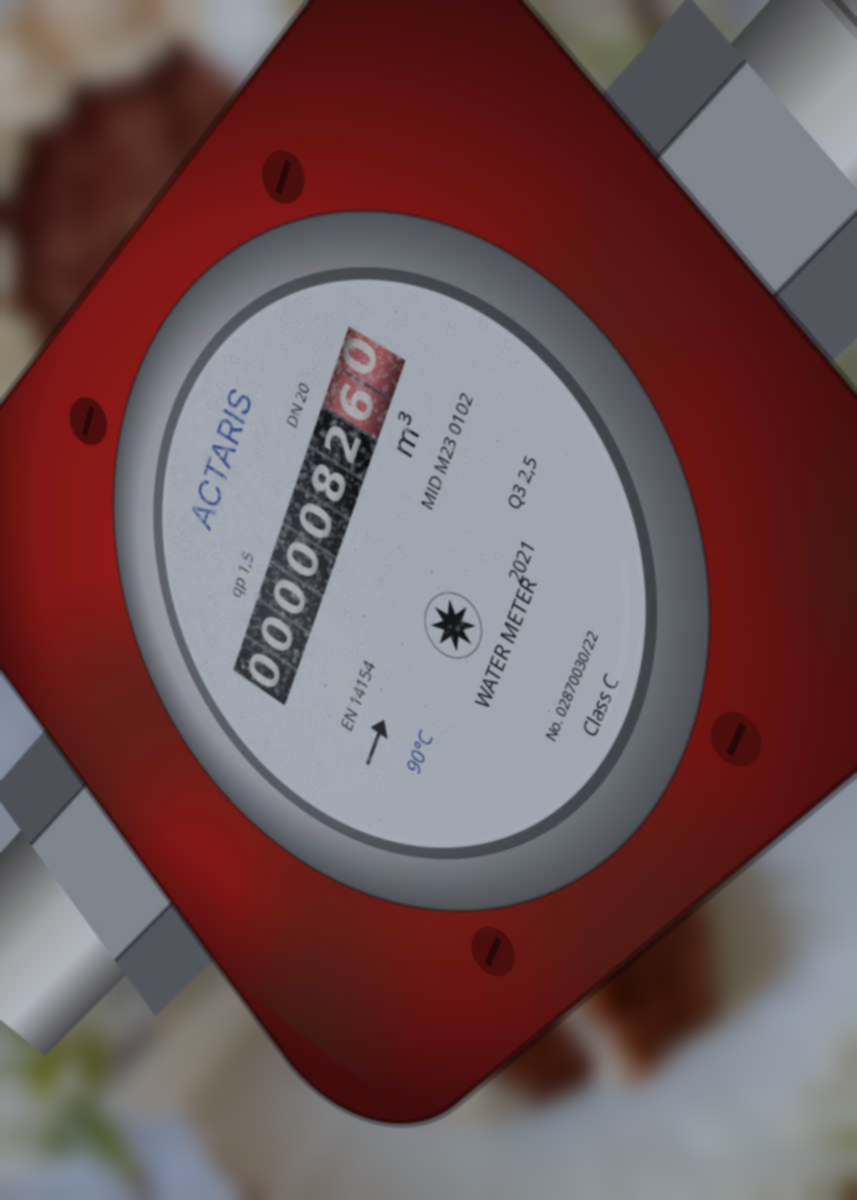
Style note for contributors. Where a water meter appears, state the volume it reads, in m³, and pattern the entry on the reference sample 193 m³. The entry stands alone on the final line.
82.60 m³
